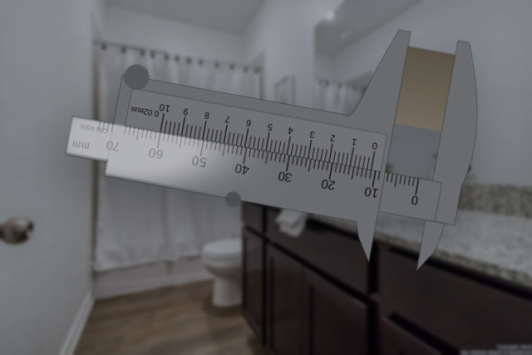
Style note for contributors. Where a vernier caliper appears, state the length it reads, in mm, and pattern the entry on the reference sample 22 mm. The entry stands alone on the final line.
11.0 mm
